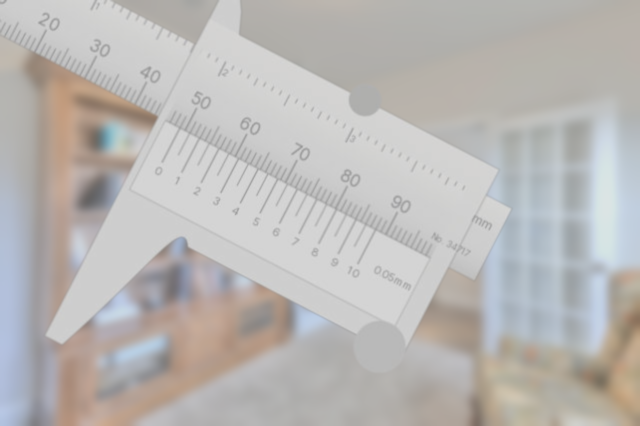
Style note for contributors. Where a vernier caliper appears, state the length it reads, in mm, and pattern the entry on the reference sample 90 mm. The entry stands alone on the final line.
49.0 mm
